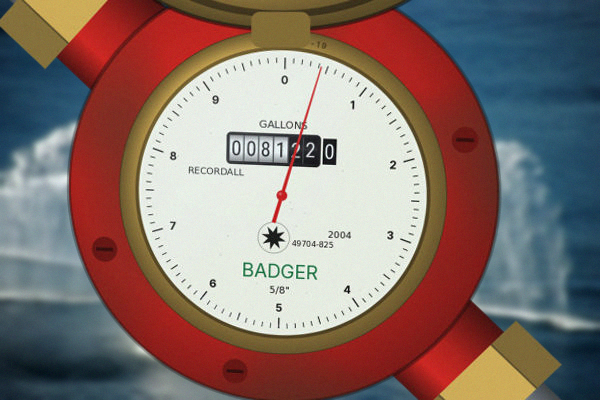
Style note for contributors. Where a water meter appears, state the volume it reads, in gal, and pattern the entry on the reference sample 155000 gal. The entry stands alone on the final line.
81220.4 gal
